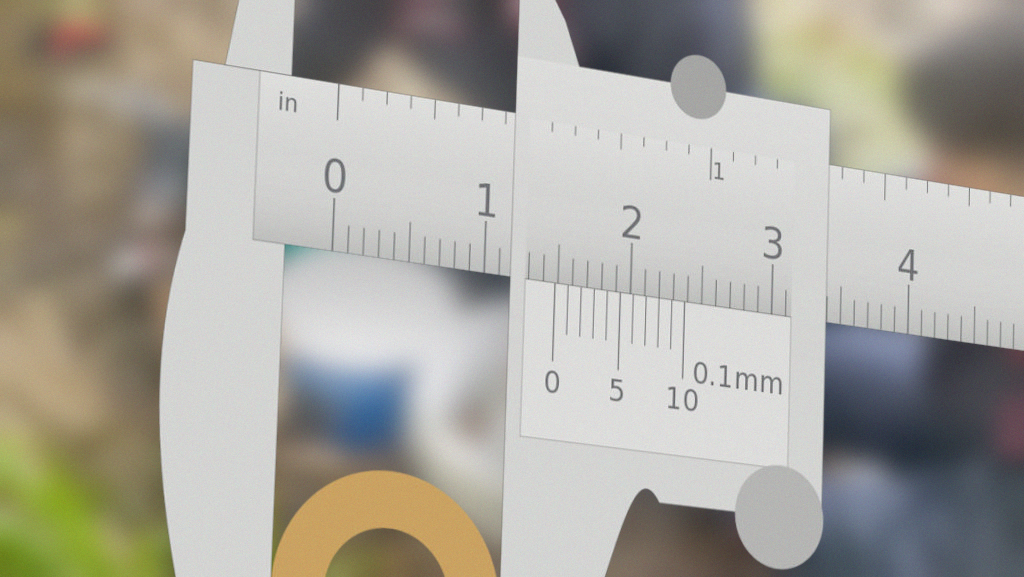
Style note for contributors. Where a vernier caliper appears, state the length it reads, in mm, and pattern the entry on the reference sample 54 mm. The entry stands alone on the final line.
14.8 mm
